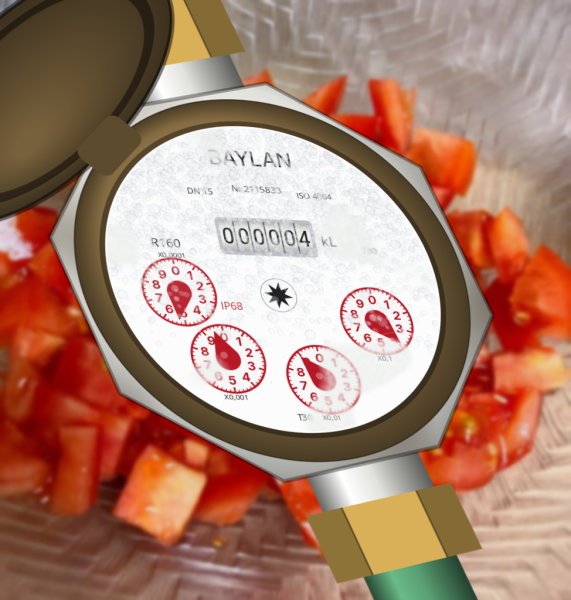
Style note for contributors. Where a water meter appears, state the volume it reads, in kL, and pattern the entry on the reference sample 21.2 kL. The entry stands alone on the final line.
4.3895 kL
